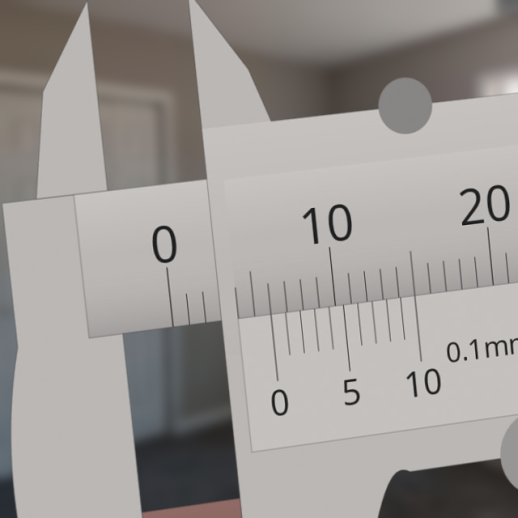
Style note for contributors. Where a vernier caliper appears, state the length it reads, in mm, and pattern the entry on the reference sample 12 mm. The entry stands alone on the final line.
6.0 mm
